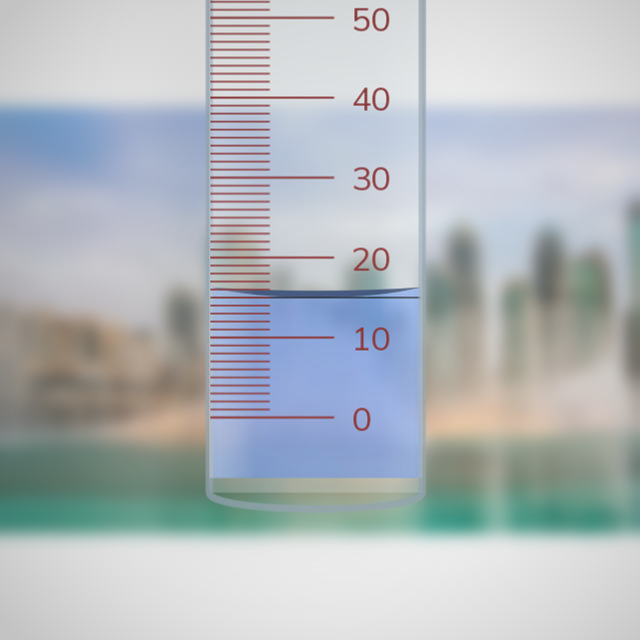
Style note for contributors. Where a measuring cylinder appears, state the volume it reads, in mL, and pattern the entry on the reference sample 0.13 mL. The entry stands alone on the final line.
15 mL
